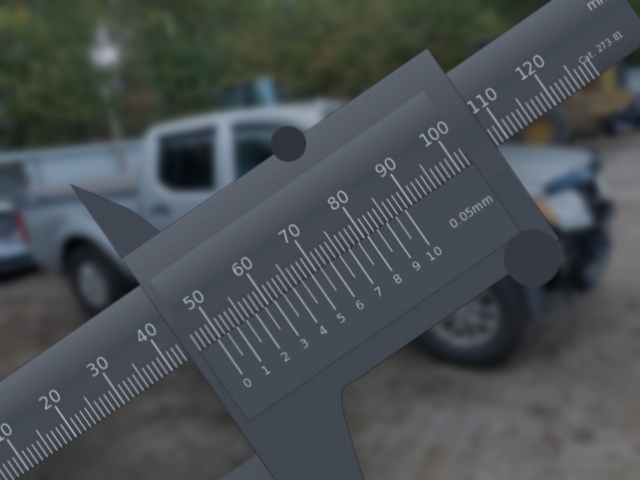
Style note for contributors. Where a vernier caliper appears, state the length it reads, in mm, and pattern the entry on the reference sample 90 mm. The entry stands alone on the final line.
49.5 mm
